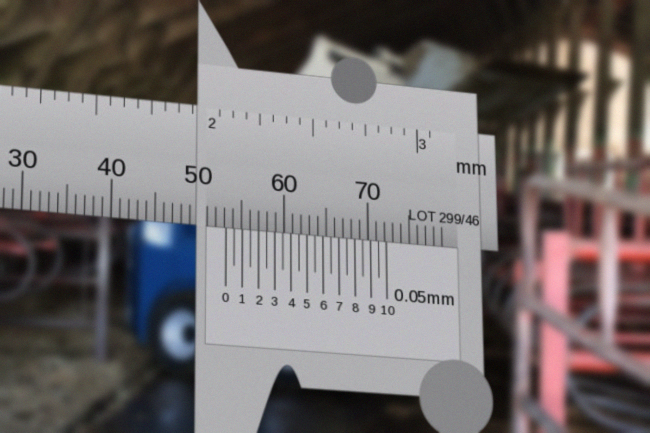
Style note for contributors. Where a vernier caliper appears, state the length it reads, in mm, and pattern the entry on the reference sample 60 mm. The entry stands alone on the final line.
53.2 mm
